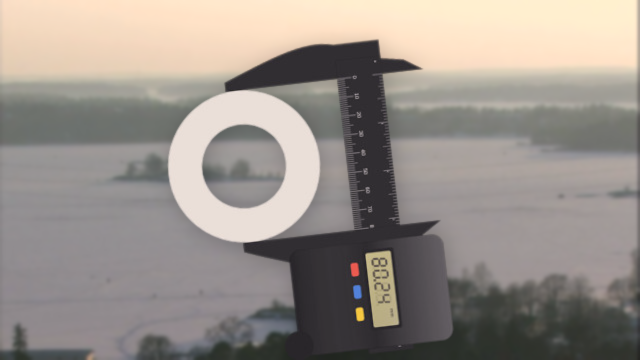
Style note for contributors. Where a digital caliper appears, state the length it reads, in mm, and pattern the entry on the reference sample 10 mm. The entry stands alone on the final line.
80.24 mm
